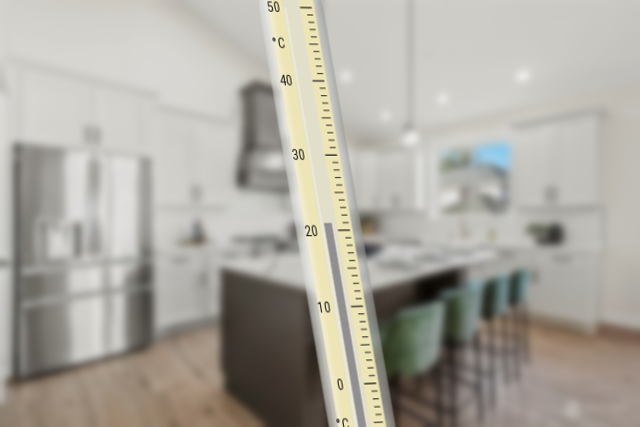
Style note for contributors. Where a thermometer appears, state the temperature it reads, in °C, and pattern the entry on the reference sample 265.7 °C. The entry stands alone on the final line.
21 °C
